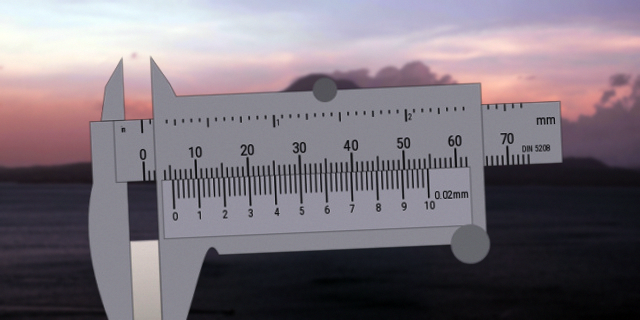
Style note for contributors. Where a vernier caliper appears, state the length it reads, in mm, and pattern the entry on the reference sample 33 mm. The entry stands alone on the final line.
5.5 mm
